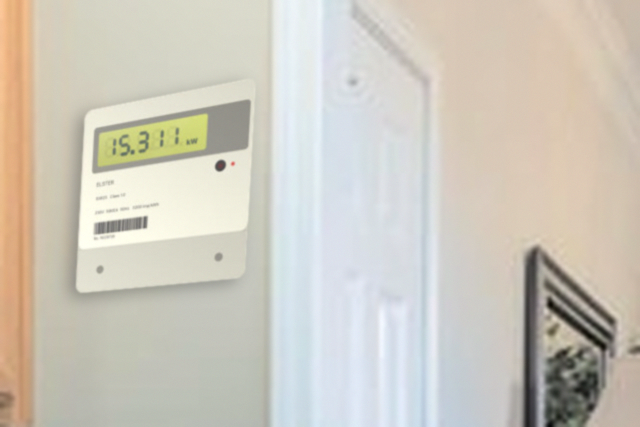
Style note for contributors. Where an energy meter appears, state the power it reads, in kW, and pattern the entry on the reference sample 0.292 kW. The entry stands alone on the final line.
15.311 kW
